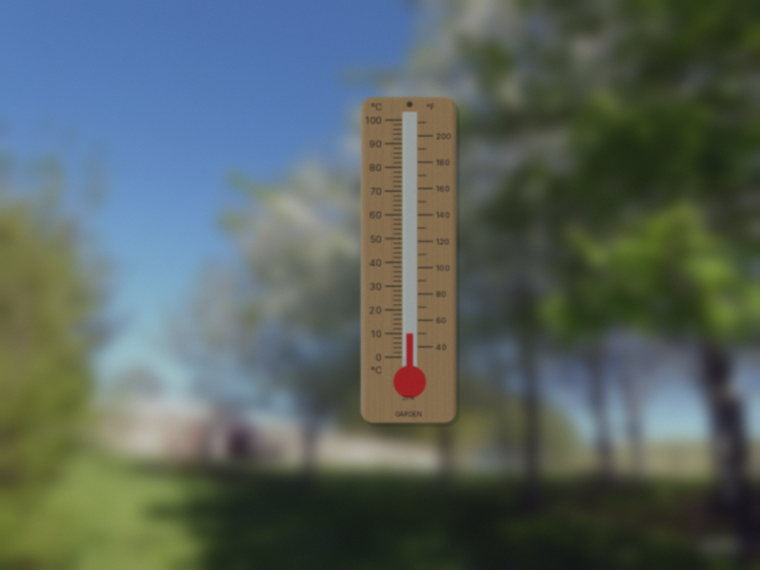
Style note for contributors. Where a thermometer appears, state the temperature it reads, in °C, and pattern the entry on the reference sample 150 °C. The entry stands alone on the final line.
10 °C
